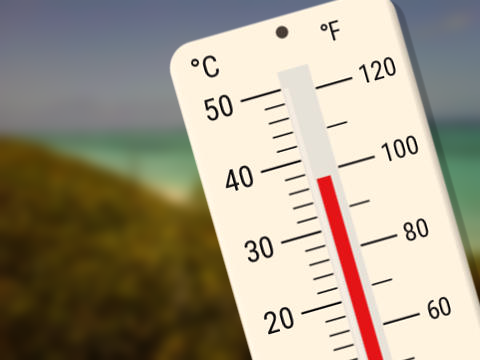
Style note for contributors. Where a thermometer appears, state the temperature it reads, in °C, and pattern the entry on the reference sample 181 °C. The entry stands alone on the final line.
37 °C
